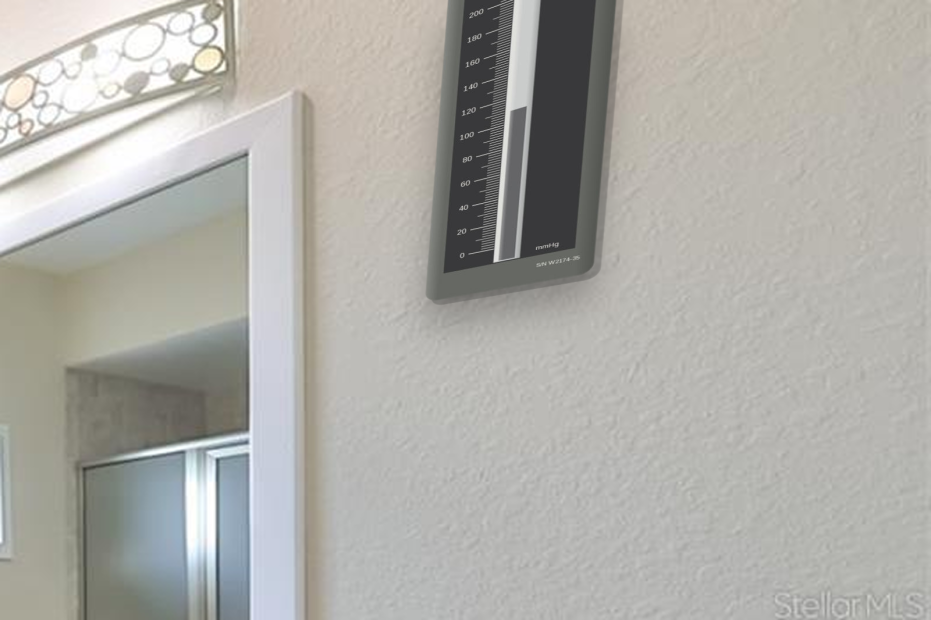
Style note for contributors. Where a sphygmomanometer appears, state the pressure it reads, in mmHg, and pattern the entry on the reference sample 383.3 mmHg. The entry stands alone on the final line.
110 mmHg
